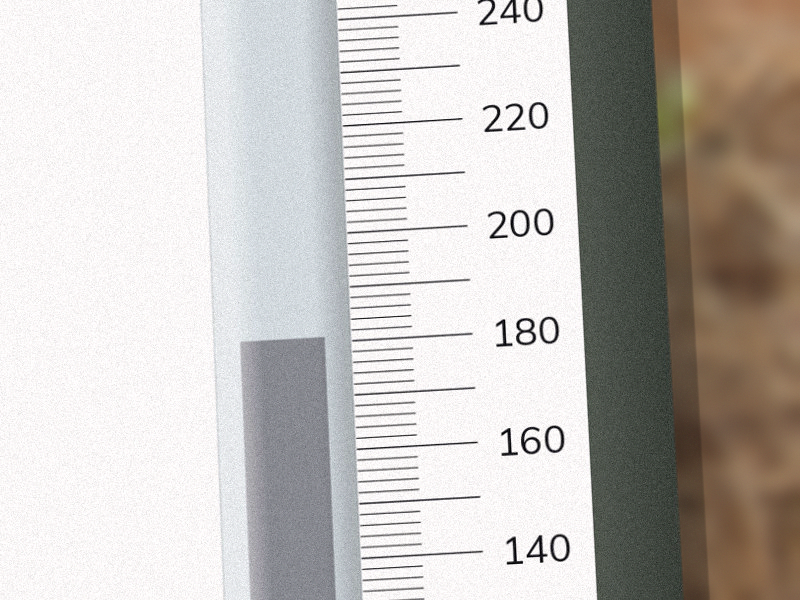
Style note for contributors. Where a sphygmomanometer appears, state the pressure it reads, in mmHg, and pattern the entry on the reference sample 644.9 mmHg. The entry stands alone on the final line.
181 mmHg
